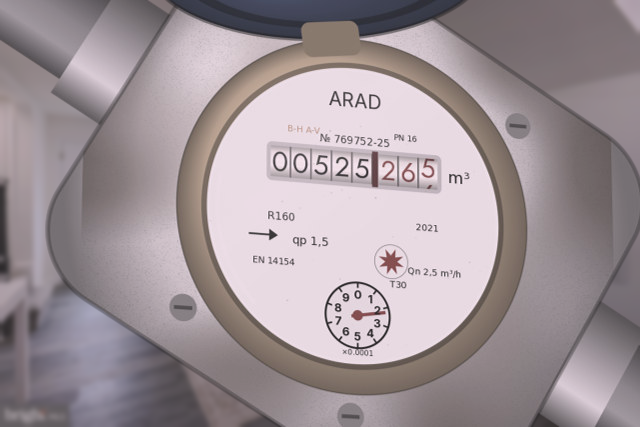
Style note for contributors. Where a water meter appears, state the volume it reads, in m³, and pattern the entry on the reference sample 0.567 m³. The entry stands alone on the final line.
525.2652 m³
